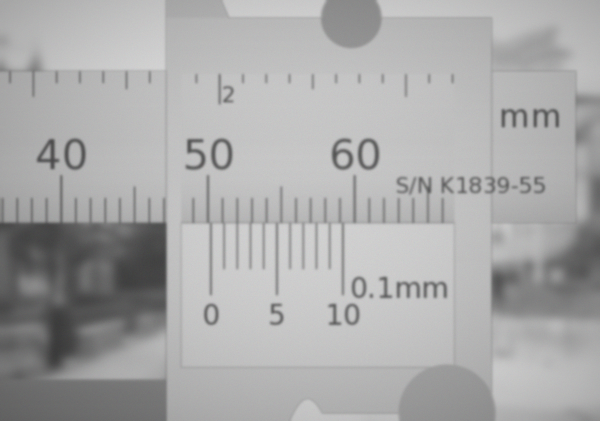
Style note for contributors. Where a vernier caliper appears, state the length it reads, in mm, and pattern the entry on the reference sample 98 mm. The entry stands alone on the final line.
50.2 mm
